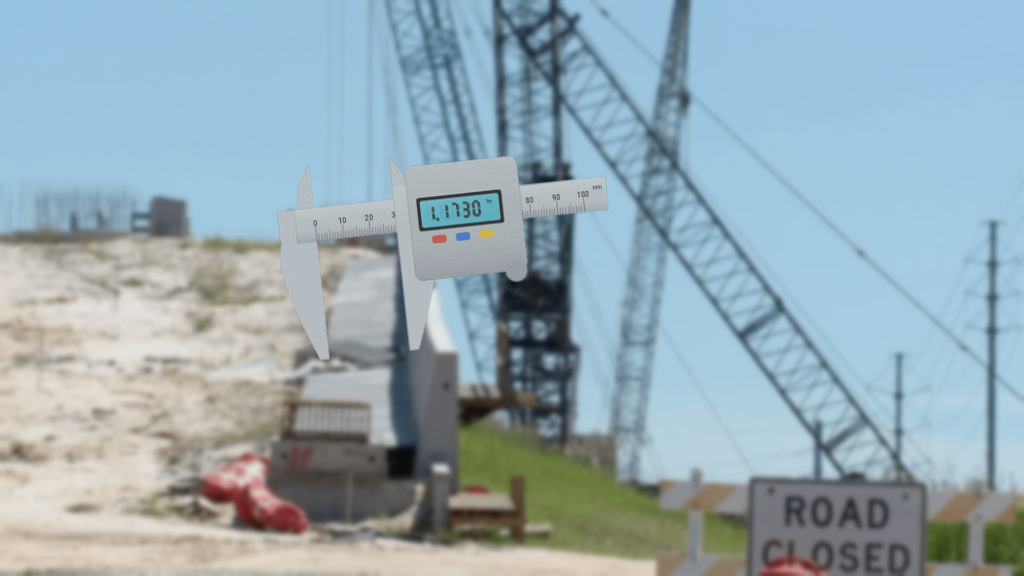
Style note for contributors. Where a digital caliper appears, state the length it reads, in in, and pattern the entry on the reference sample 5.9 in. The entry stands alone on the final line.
1.1730 in
